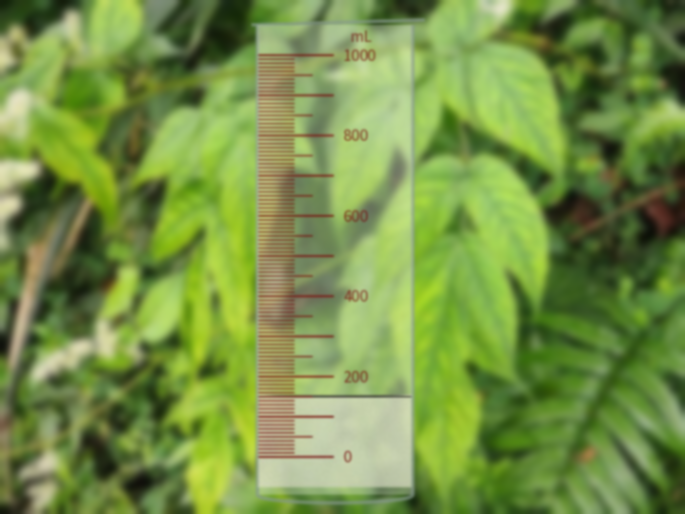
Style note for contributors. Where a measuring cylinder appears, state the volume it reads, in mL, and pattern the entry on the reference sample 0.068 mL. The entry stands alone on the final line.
150 mL
